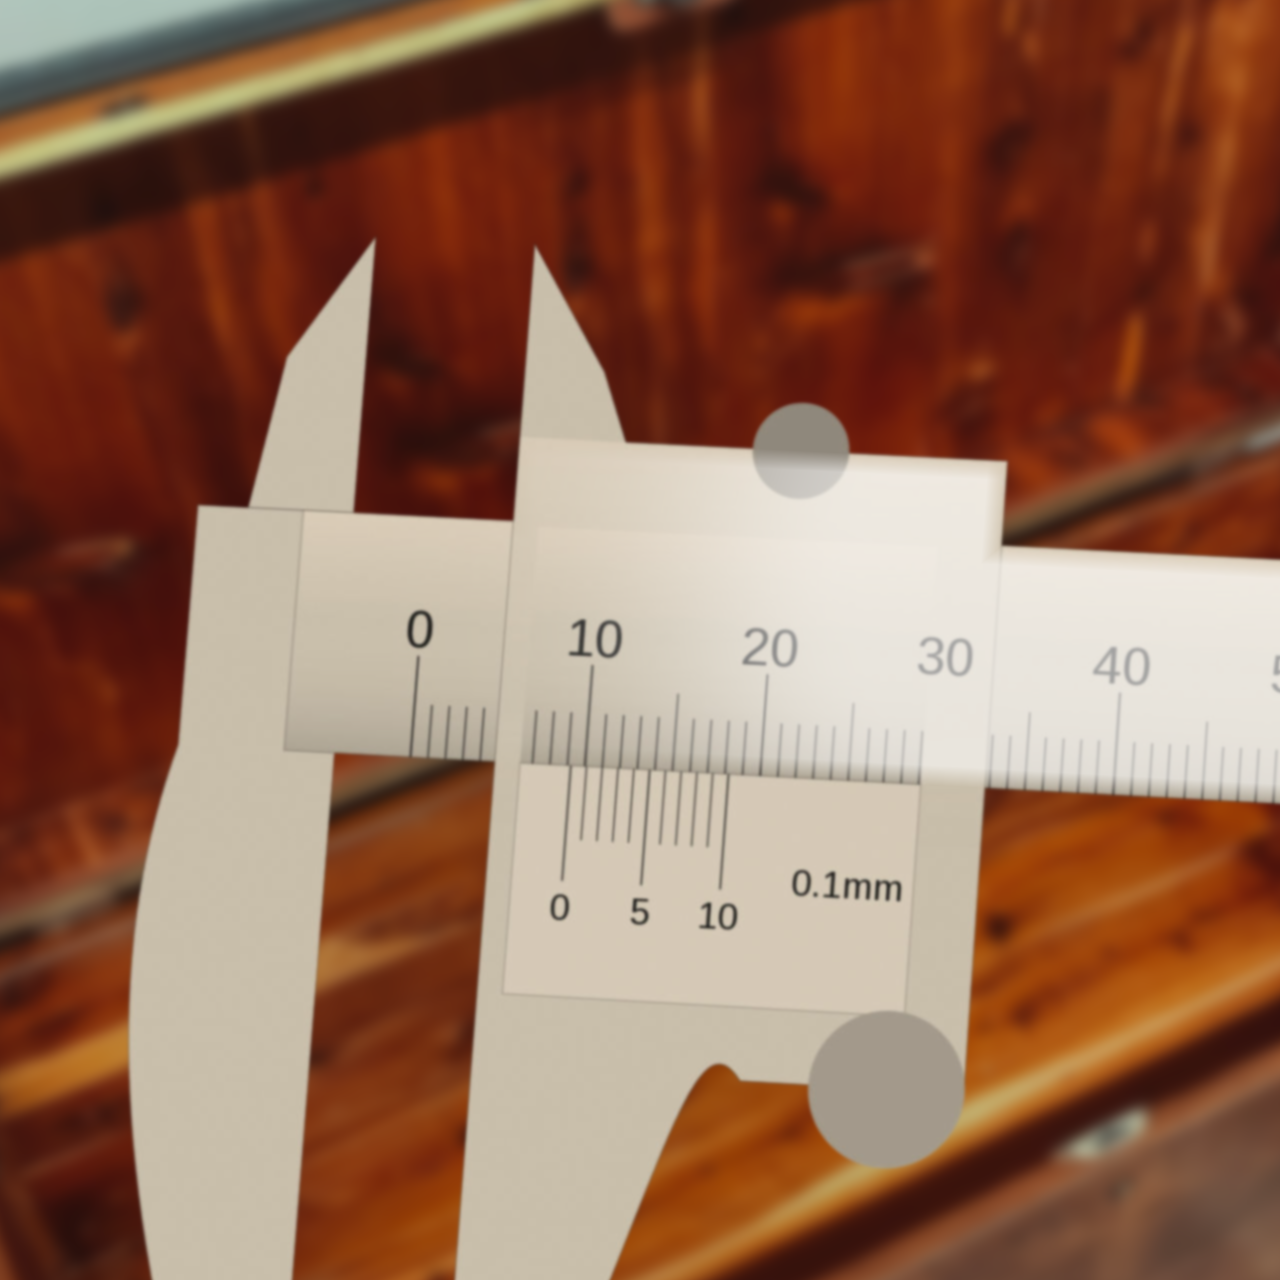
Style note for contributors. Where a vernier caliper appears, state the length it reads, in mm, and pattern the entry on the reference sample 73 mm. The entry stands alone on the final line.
9.2 mm
